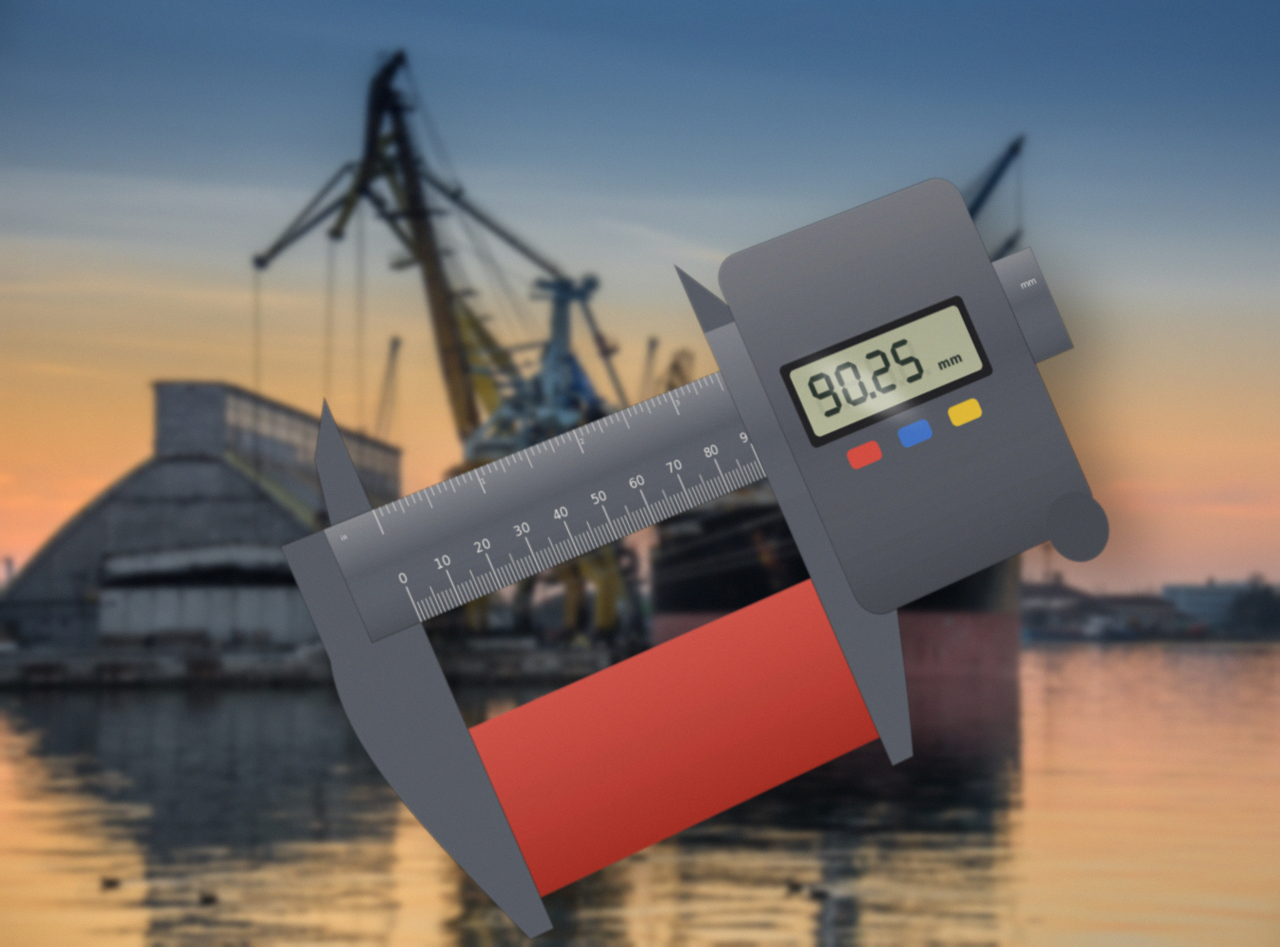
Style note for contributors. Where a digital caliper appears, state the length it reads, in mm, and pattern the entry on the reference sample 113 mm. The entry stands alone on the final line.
90.25 mm
